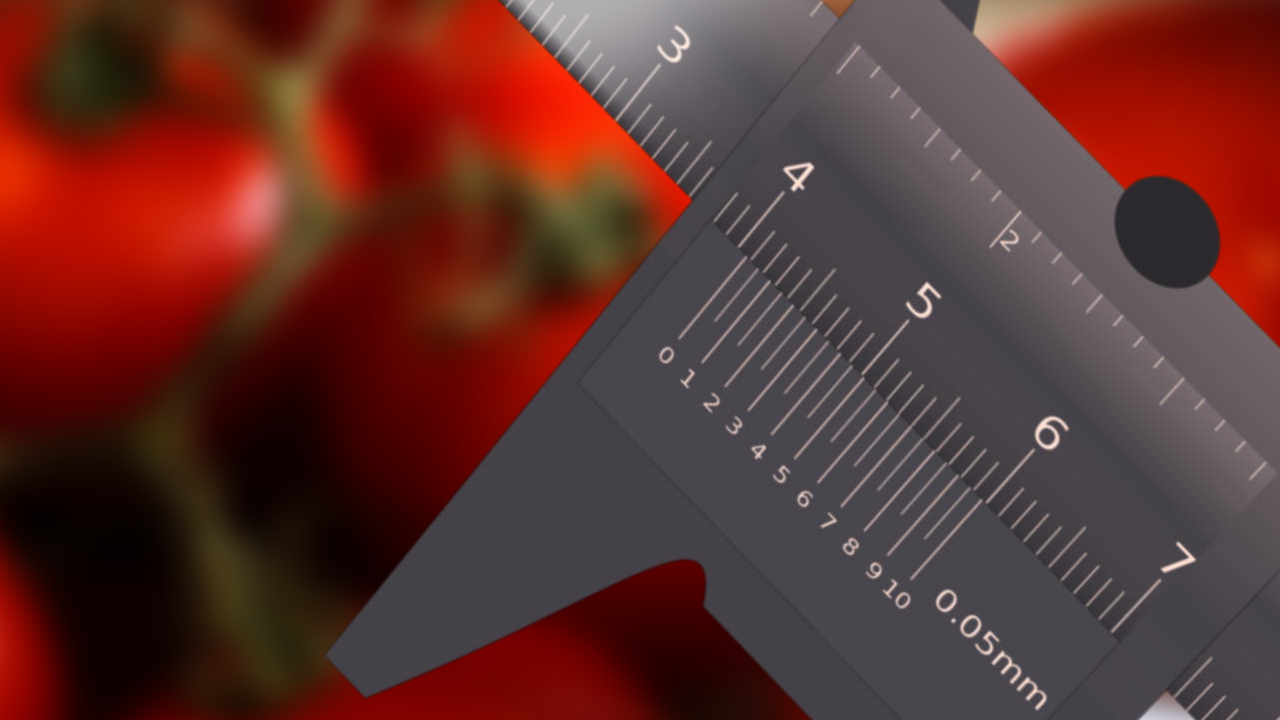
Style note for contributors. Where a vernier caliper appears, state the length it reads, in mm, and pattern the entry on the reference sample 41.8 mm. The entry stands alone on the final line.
40.7 mm
